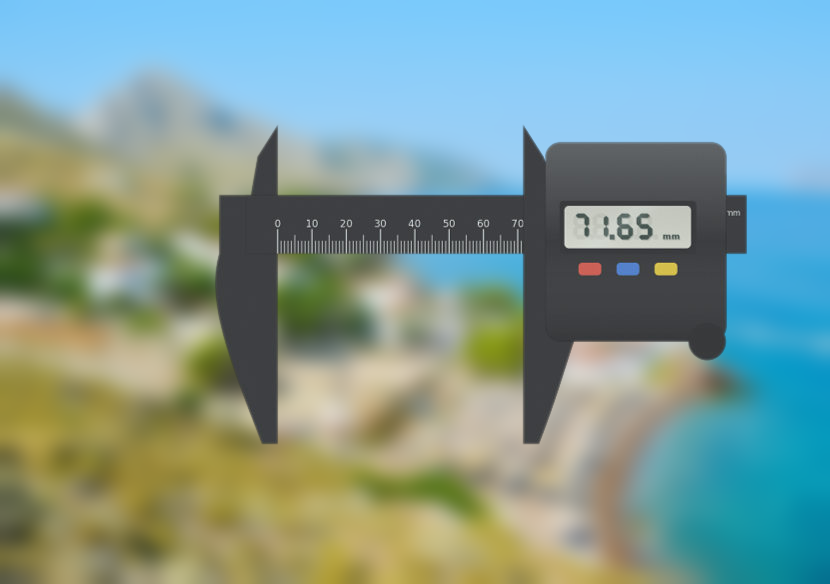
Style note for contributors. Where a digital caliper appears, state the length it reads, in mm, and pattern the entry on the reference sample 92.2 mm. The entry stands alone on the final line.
71.65 mm
